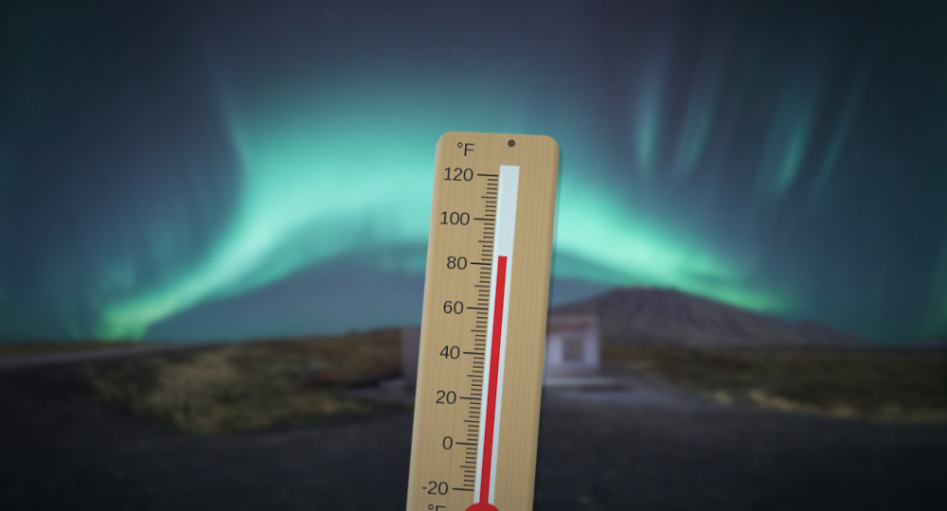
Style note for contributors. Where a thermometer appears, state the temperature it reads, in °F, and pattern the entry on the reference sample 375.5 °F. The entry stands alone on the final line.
84 °F
